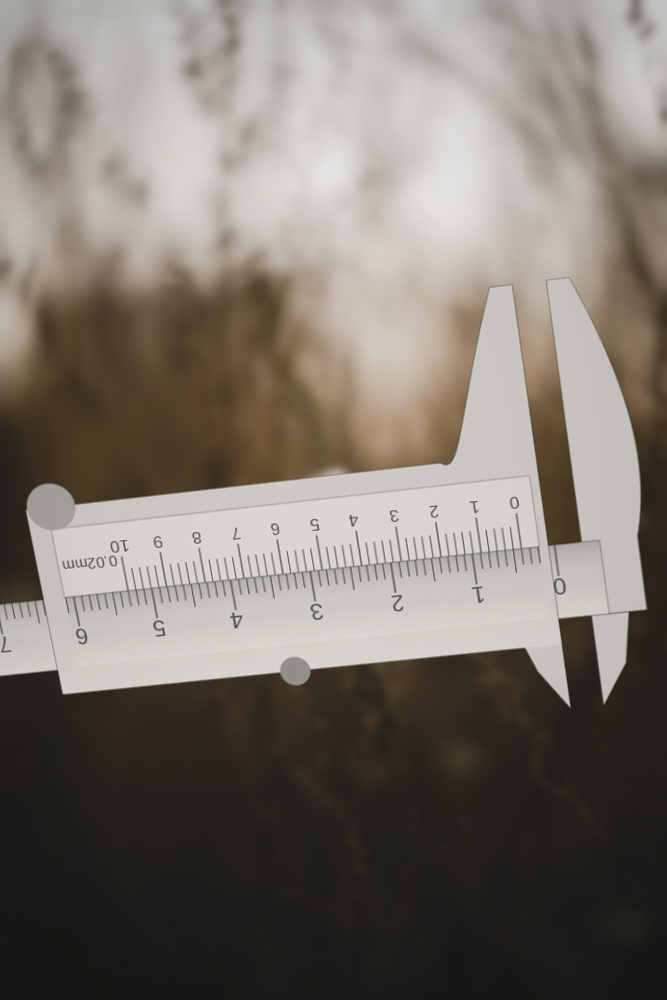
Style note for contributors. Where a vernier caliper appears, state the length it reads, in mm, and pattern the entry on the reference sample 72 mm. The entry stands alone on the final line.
4.0 mm
